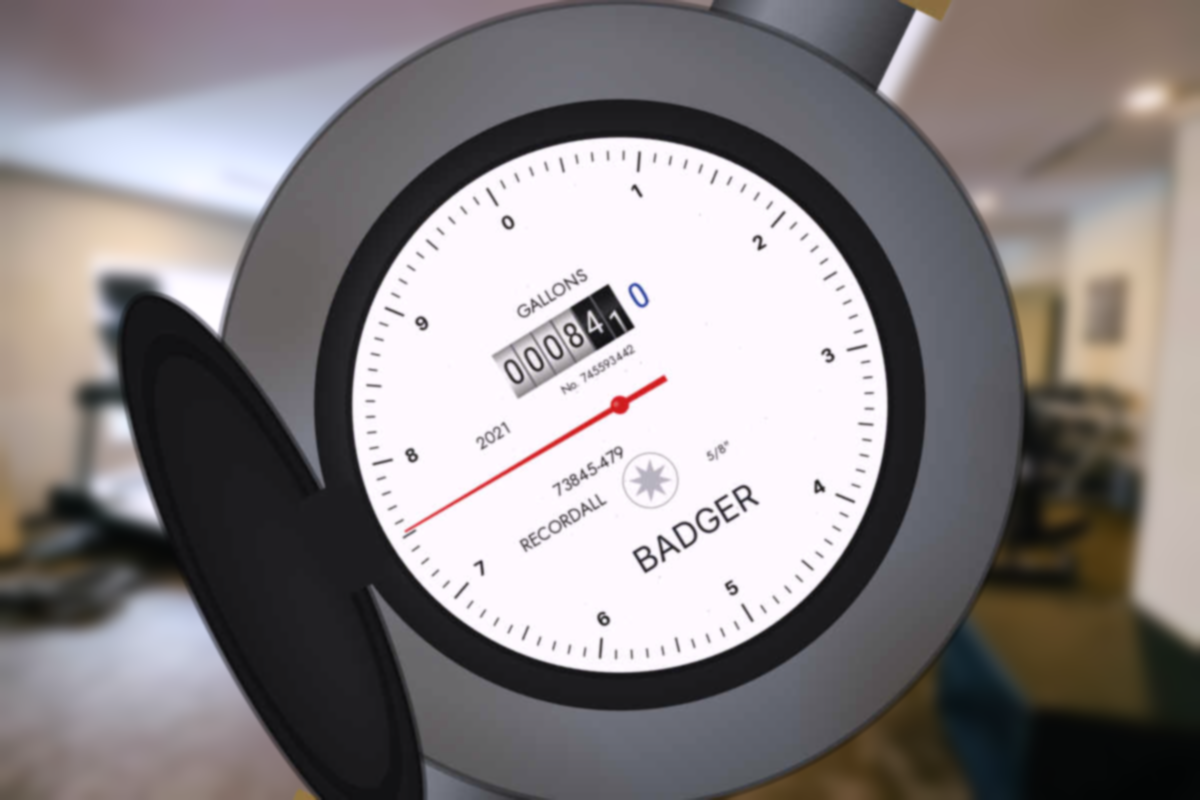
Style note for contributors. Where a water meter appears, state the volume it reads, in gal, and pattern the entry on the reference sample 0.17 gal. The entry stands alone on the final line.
8407.5 gal
